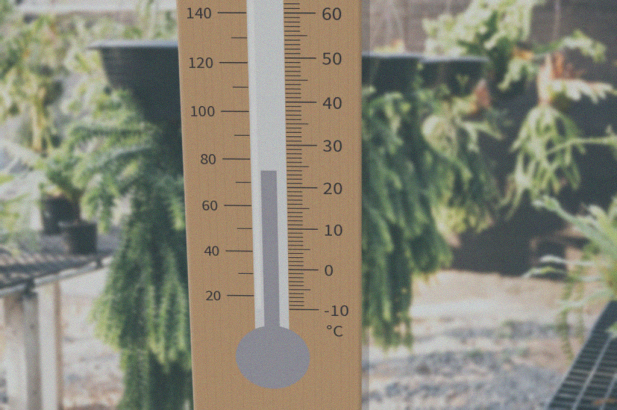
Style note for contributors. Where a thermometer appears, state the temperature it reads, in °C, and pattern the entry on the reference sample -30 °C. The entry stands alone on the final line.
24 °C
